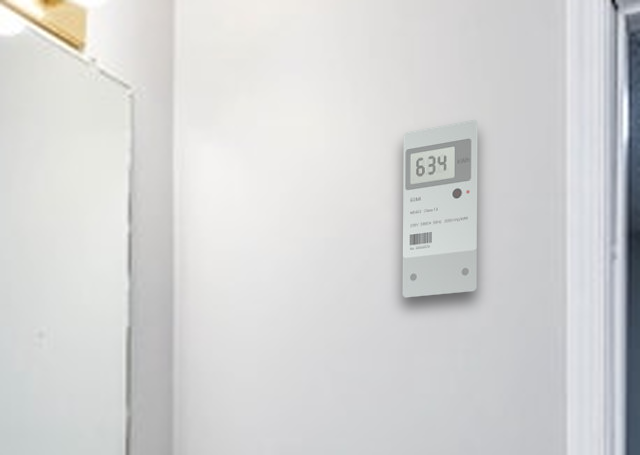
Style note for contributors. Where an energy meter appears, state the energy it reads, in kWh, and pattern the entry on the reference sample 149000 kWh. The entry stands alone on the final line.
634 kWh
